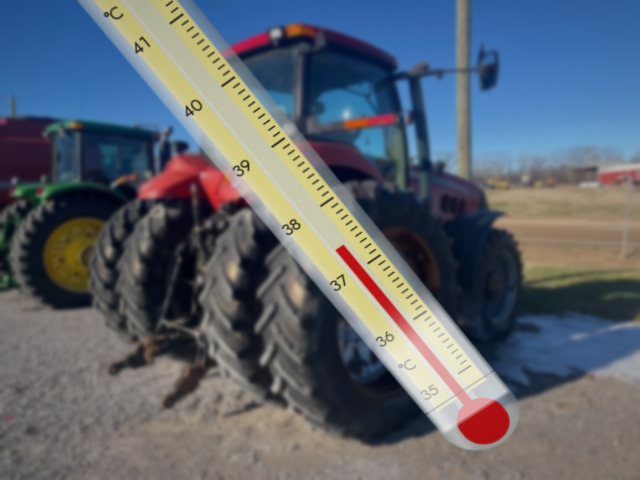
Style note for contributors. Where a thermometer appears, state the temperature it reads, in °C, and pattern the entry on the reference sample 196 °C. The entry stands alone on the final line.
37.4 °C
